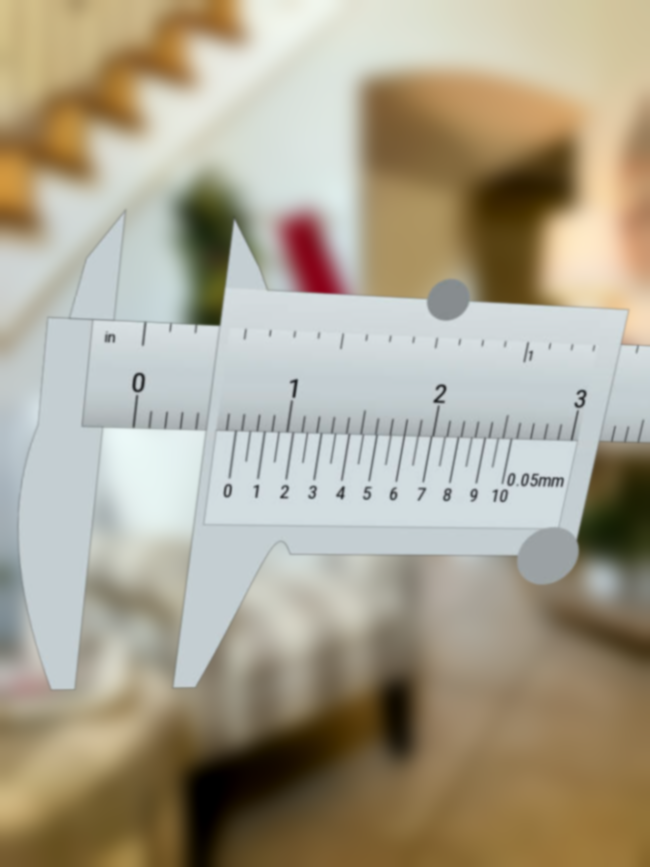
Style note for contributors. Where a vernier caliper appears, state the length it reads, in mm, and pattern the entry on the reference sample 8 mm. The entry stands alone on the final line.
6.6 mm
